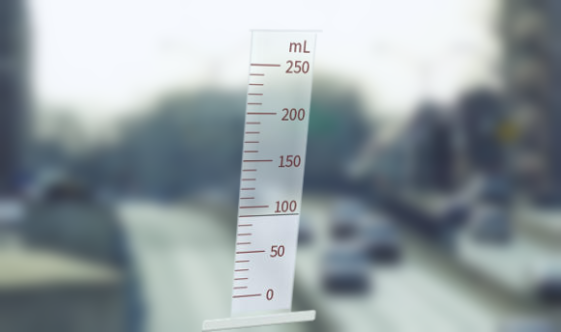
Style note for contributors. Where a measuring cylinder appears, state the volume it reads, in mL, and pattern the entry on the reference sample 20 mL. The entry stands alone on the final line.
90 mL
